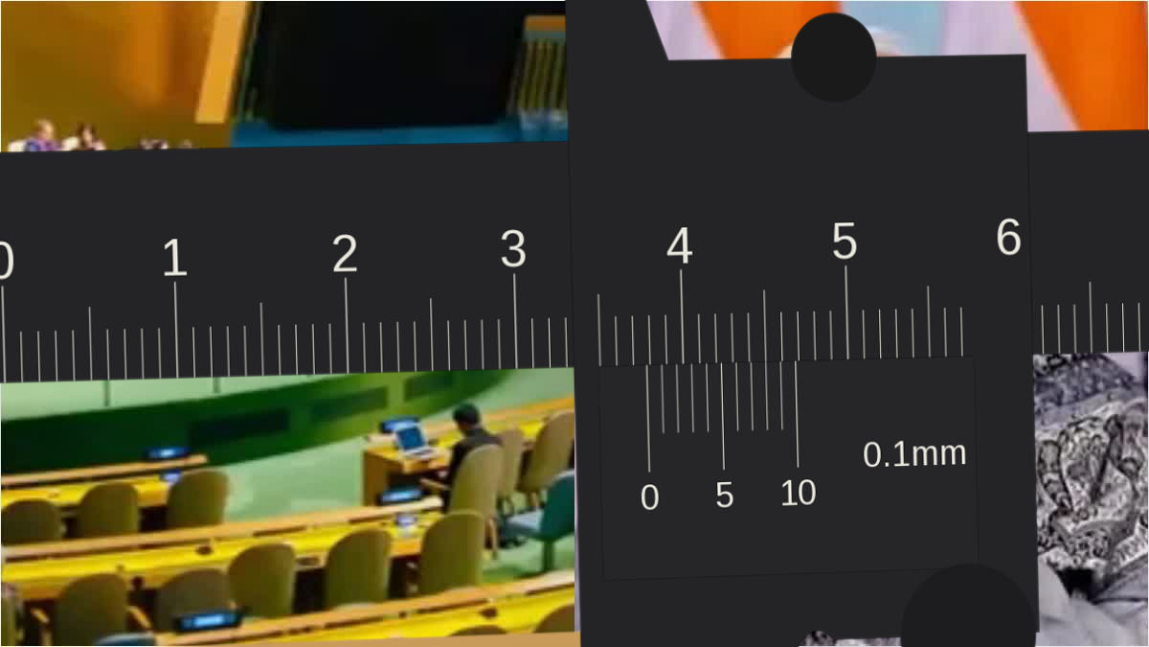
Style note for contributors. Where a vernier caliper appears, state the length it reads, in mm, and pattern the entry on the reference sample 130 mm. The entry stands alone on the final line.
37.8 mm
